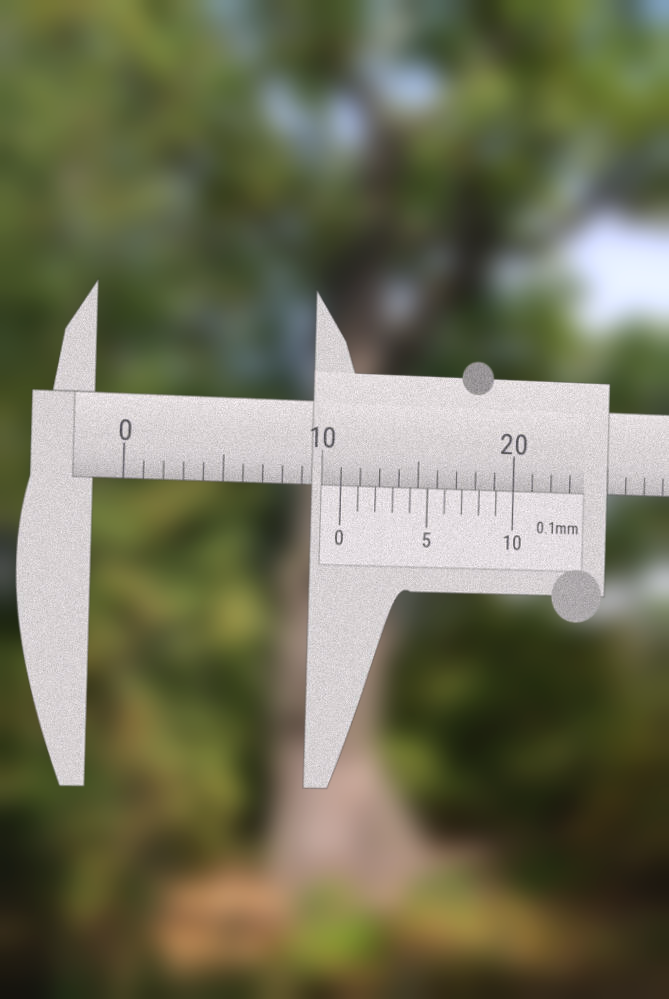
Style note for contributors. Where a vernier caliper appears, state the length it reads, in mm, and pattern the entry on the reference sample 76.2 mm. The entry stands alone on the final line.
11.0 mm
